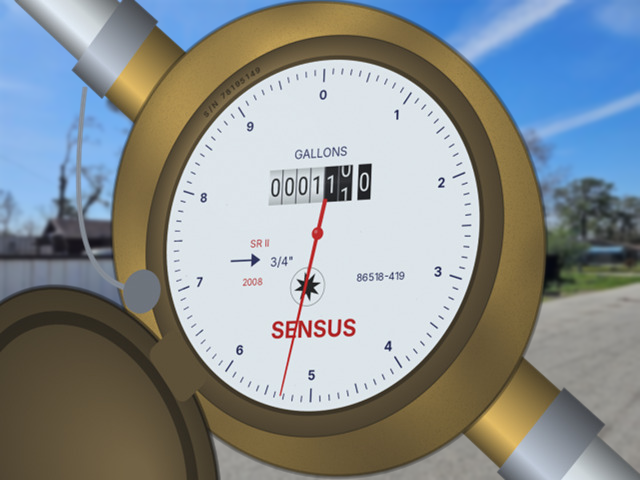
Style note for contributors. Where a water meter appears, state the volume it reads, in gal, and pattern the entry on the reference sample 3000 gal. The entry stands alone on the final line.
1105.3 gal
